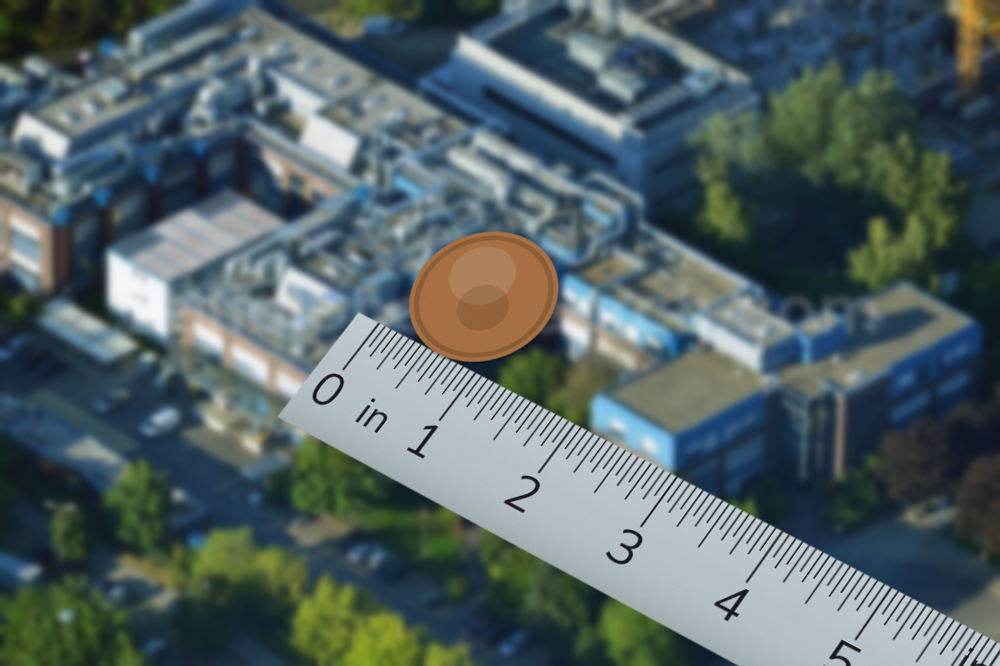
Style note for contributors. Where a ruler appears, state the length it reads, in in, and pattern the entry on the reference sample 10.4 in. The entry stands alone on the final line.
1.25 in
